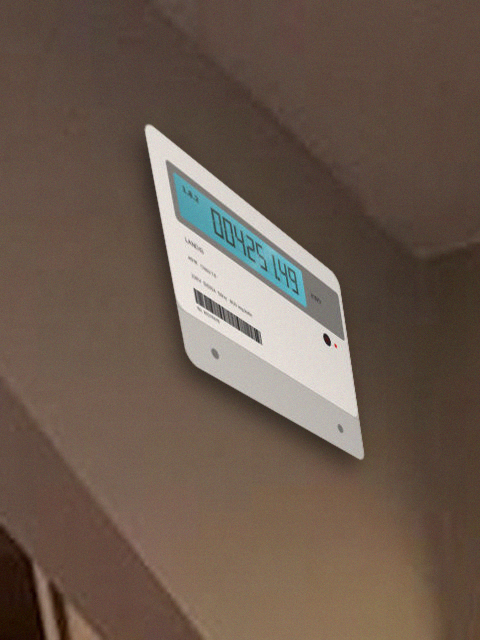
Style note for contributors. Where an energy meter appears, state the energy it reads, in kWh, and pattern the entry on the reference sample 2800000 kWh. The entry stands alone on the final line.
4251.49 kWh
